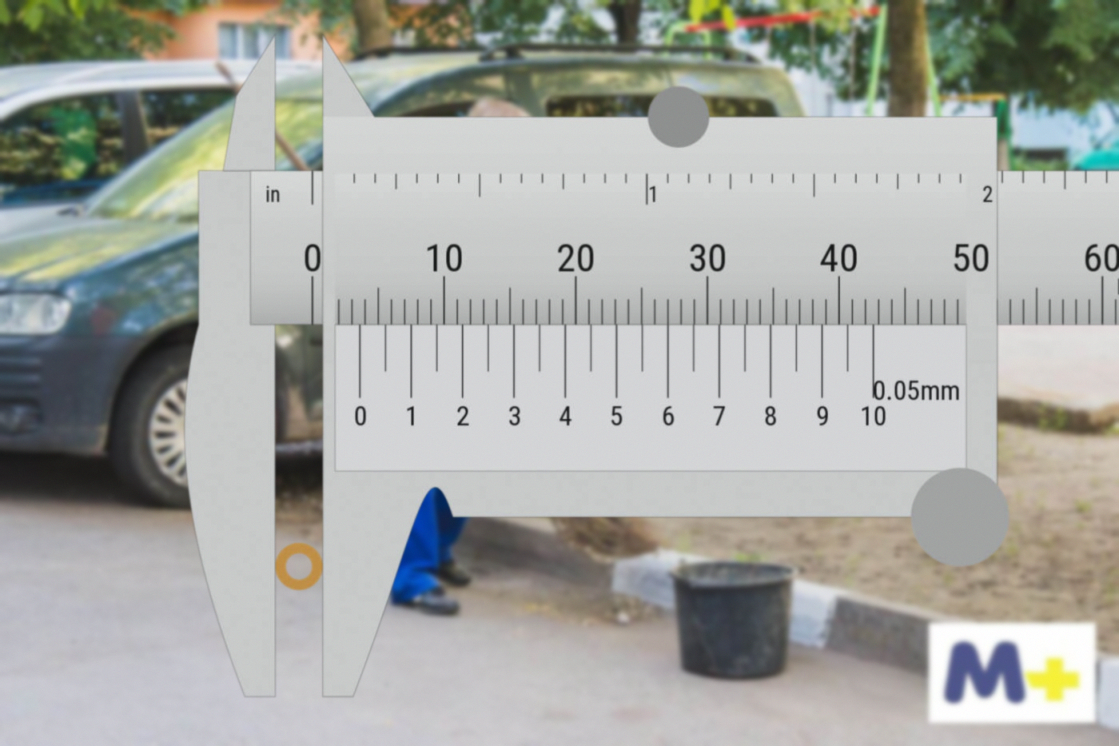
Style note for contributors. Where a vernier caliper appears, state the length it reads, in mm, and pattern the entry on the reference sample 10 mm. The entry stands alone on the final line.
3.6 mm
